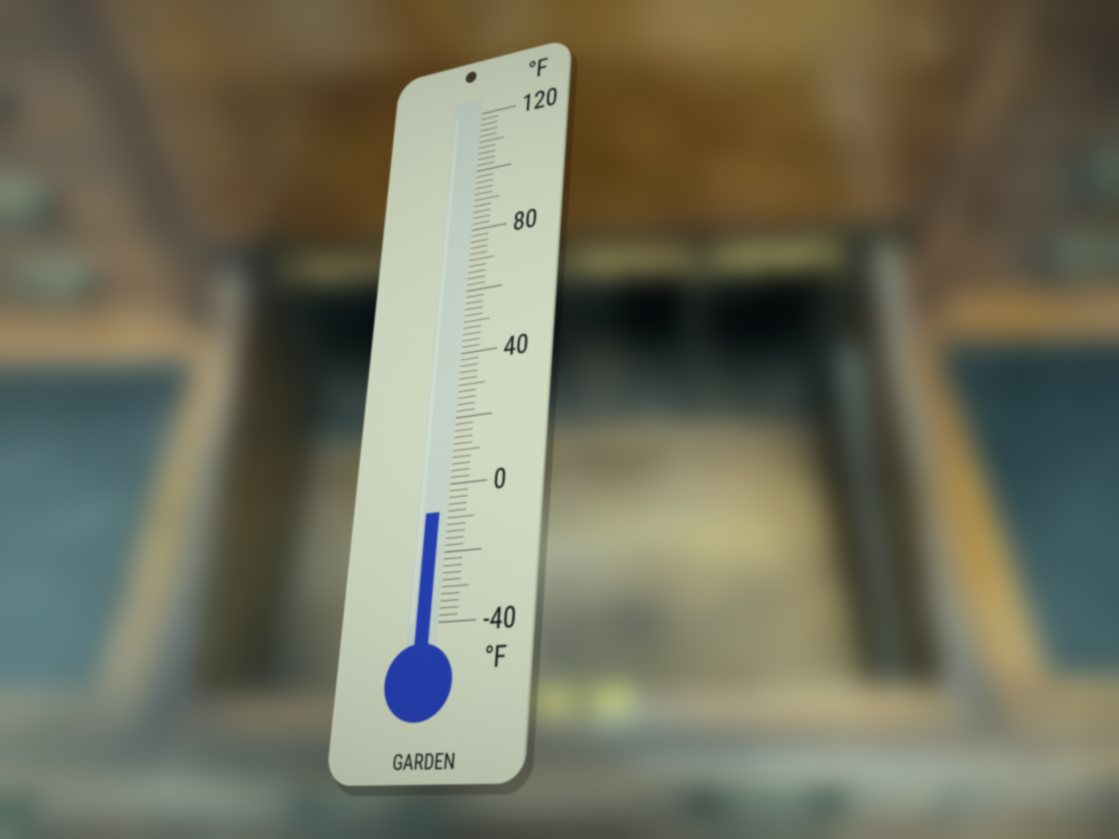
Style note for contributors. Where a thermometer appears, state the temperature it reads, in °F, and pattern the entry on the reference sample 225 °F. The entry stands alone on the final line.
-8 °F
